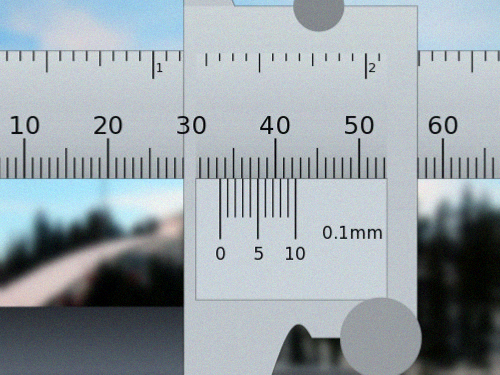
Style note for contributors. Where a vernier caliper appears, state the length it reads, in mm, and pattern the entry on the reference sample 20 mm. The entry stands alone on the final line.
33.4 mm
